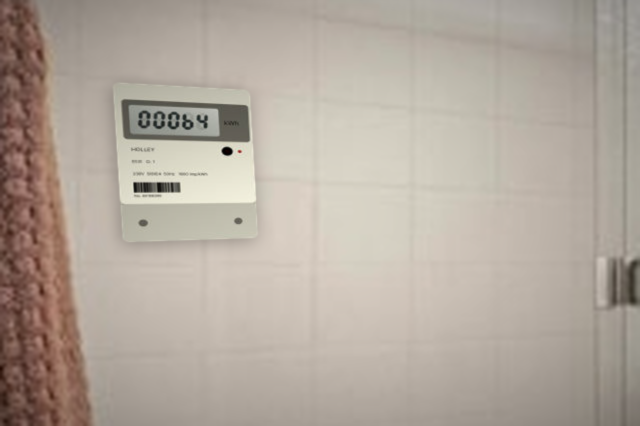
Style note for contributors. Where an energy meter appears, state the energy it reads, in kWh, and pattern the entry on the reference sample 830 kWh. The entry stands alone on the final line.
64 kWh
